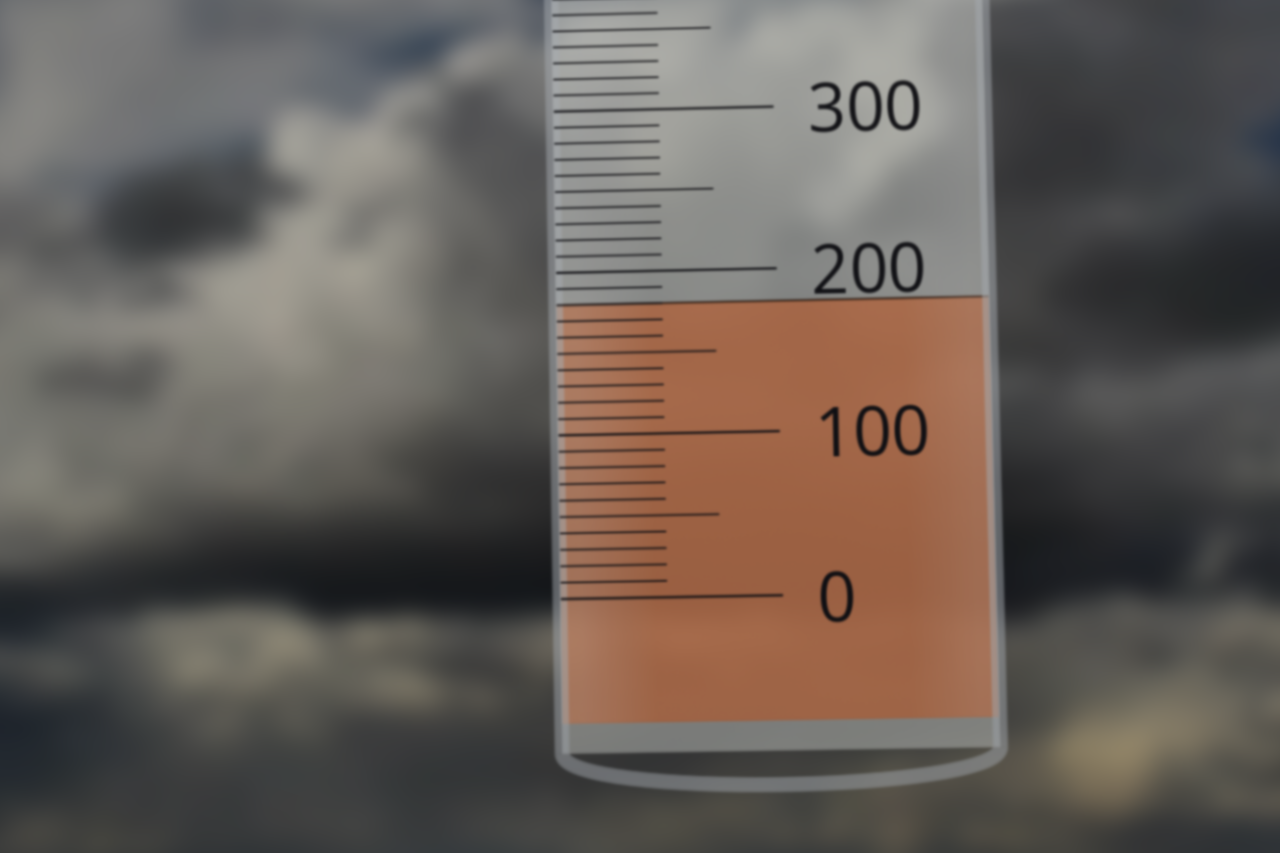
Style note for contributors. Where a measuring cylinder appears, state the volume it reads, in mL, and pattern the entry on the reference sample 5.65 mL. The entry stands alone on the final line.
180 mL
